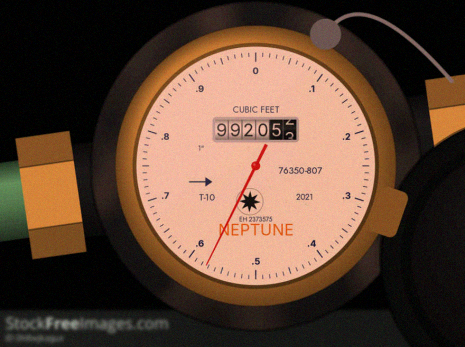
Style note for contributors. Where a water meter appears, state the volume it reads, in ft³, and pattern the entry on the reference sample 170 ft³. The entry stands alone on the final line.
992052.57 ft³
